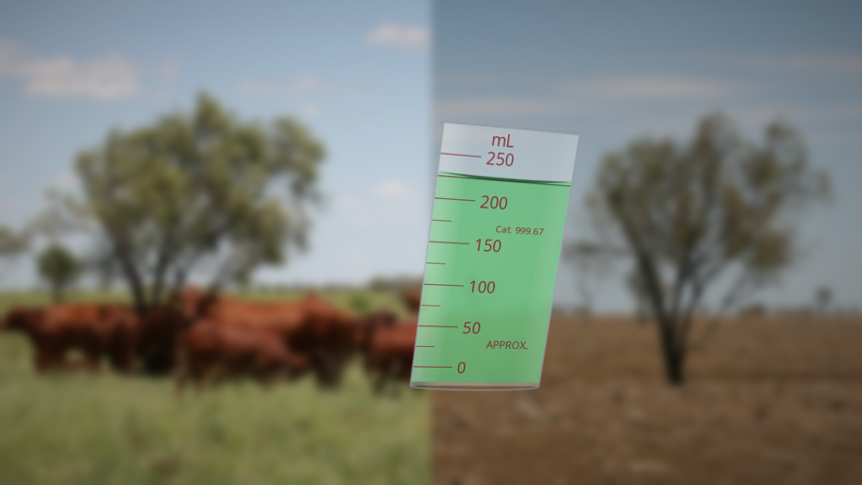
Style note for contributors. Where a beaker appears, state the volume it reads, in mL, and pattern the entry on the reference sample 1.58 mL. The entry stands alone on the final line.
225 mL
